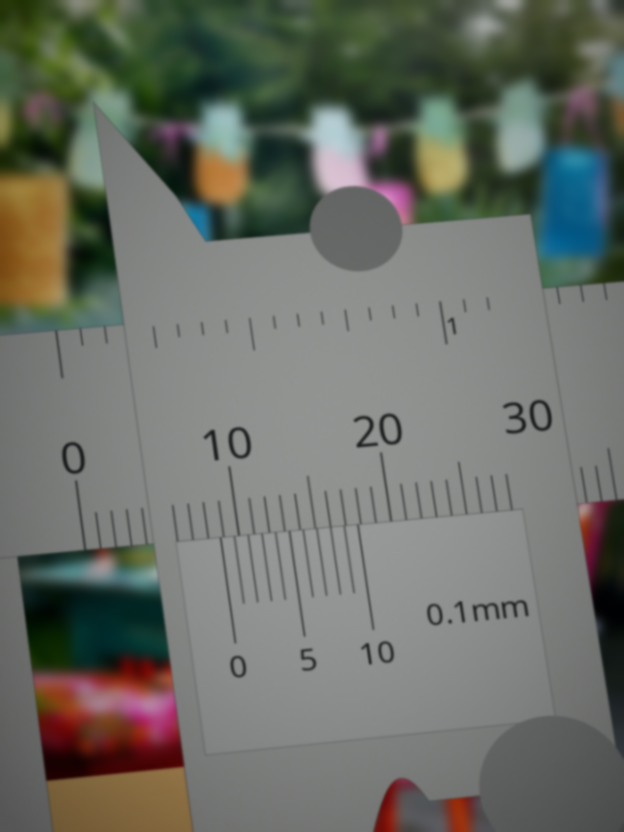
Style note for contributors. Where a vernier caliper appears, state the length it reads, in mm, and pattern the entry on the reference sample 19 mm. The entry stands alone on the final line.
8.8 mm
